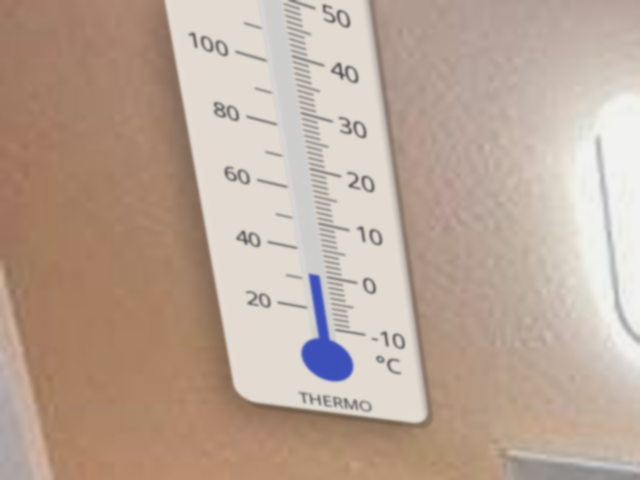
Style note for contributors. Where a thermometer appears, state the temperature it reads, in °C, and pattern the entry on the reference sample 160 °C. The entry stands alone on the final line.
0 °C
